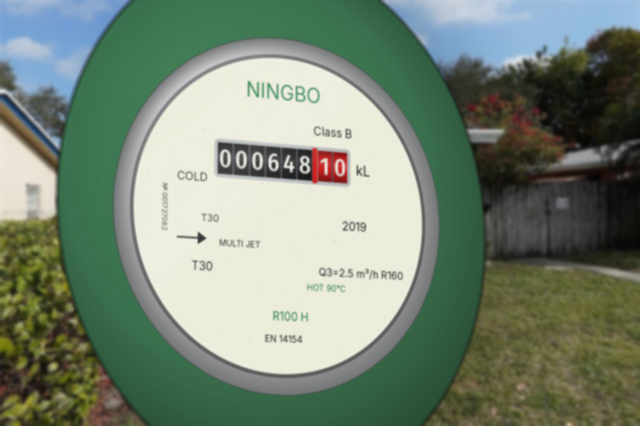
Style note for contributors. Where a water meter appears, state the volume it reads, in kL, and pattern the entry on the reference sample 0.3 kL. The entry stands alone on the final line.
648.10 kL
